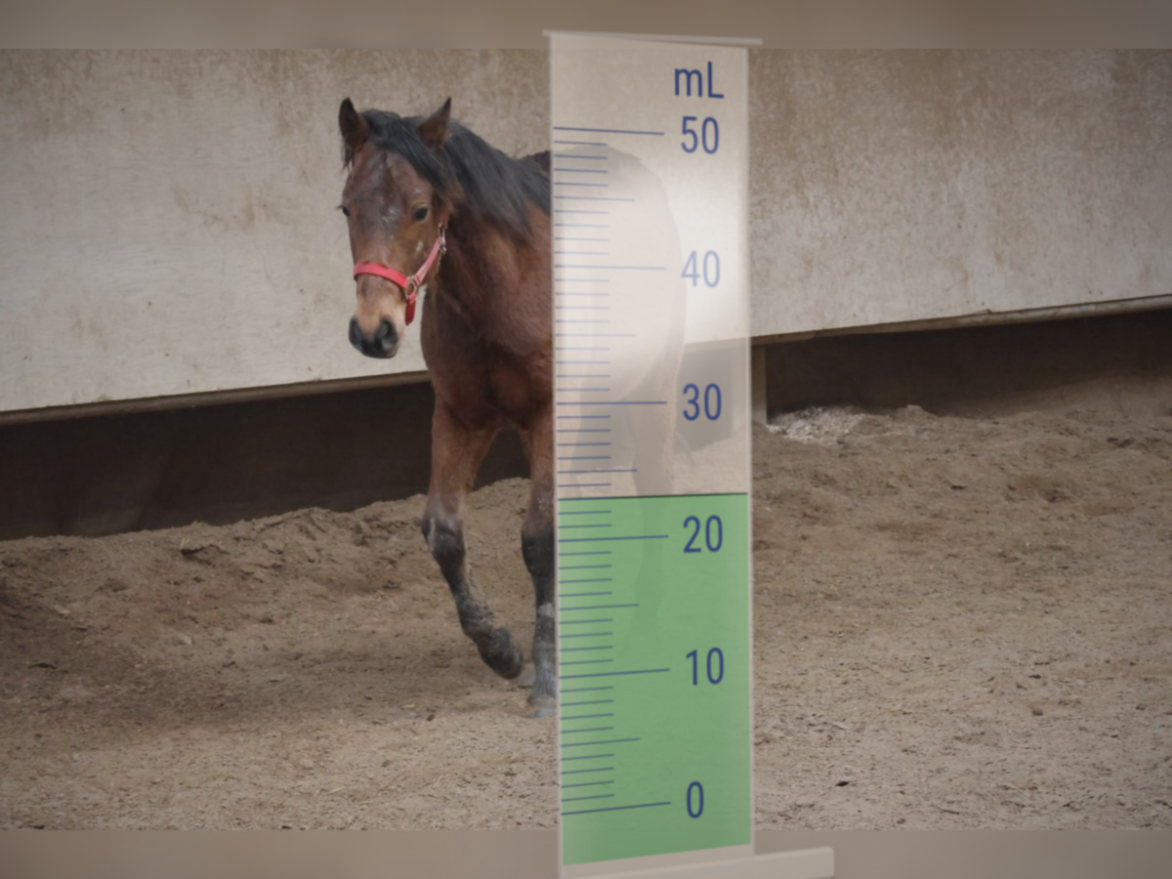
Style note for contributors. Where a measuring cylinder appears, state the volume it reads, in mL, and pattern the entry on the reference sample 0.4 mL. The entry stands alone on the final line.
23 mL
